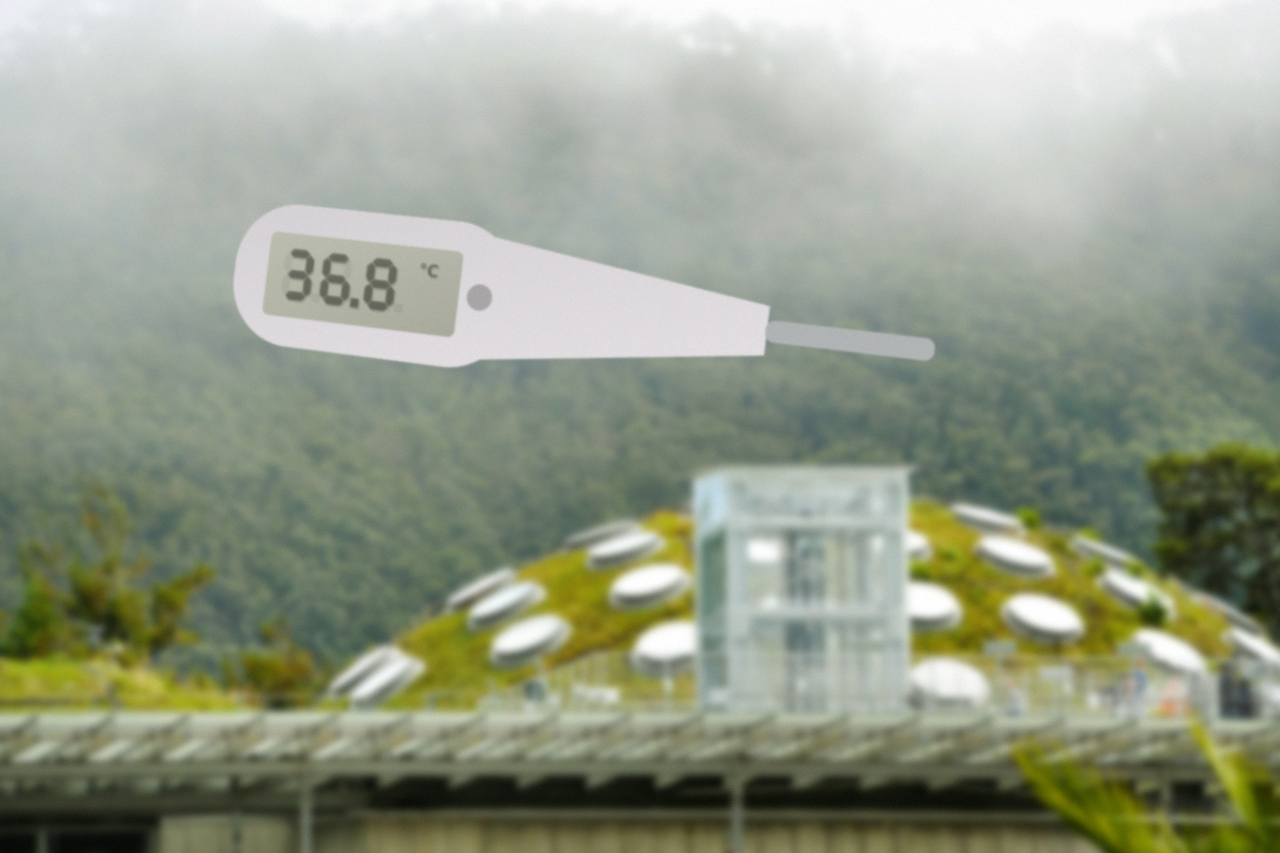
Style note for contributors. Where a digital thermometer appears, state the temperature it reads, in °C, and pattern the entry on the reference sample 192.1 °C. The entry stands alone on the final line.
36.8 °C
